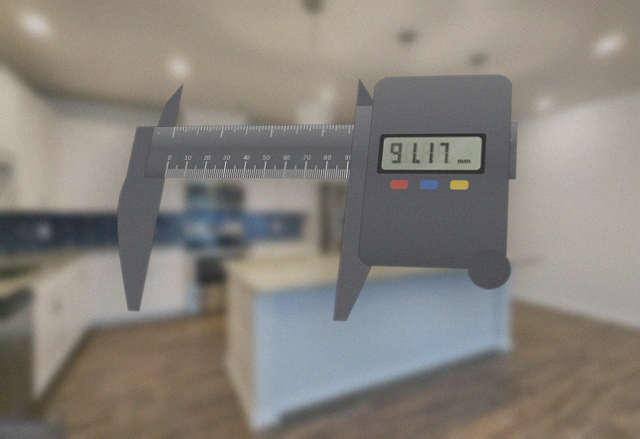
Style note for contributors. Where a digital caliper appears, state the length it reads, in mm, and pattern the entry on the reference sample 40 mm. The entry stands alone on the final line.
91.17 mm
